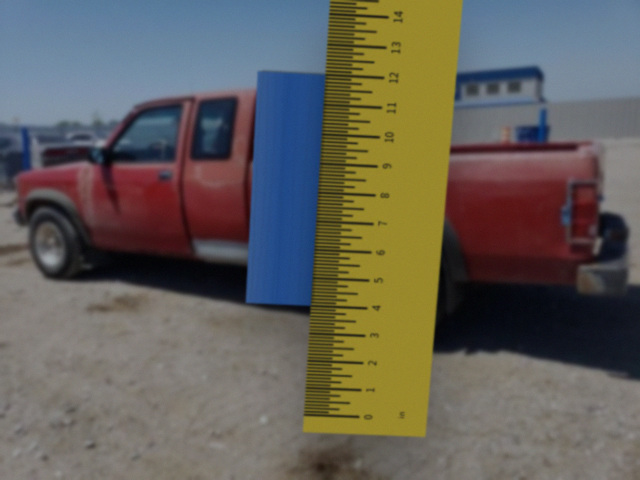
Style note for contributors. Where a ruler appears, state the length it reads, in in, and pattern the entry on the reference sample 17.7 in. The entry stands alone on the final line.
8 in
